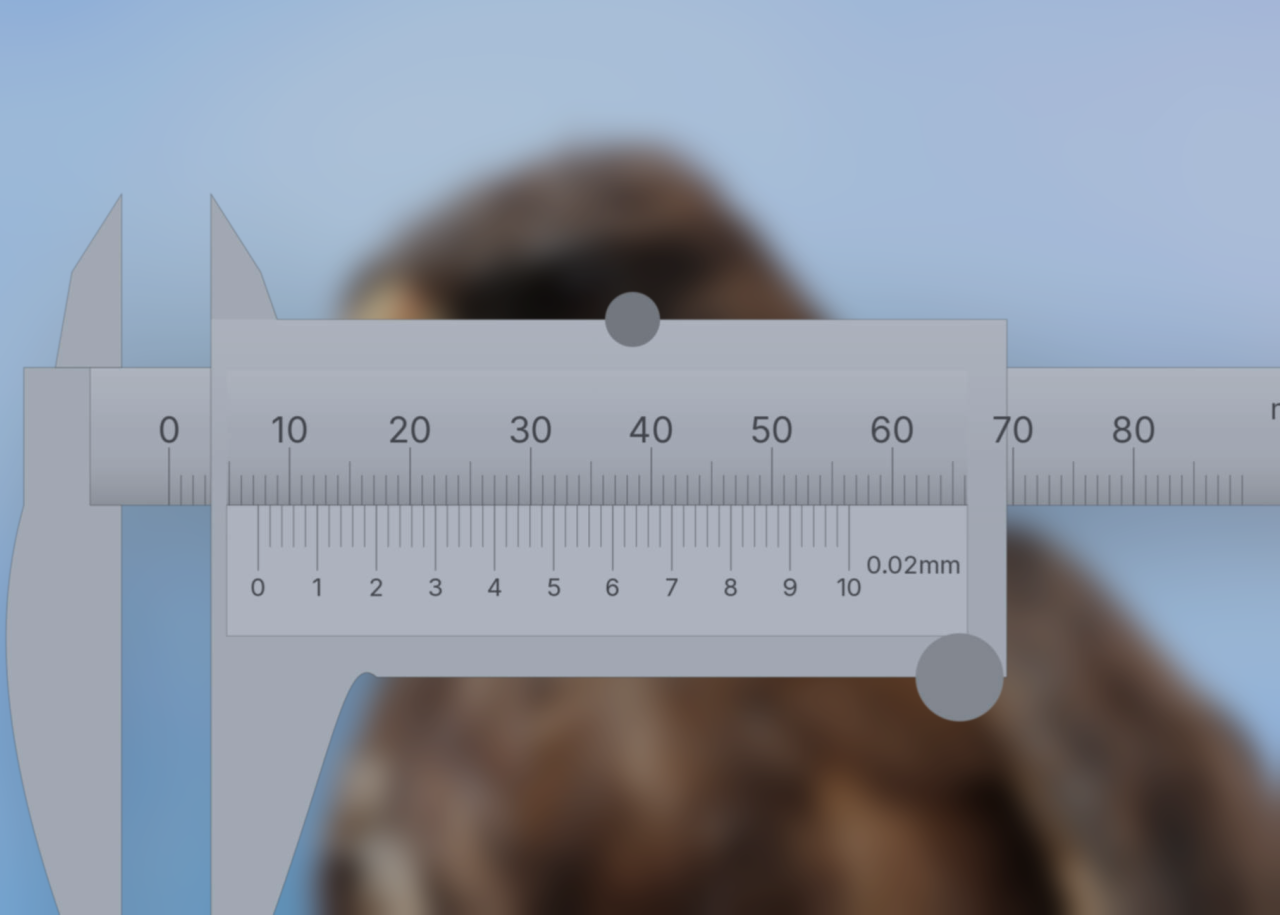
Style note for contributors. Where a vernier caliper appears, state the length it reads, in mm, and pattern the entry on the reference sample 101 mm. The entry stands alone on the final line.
7.4 mm
